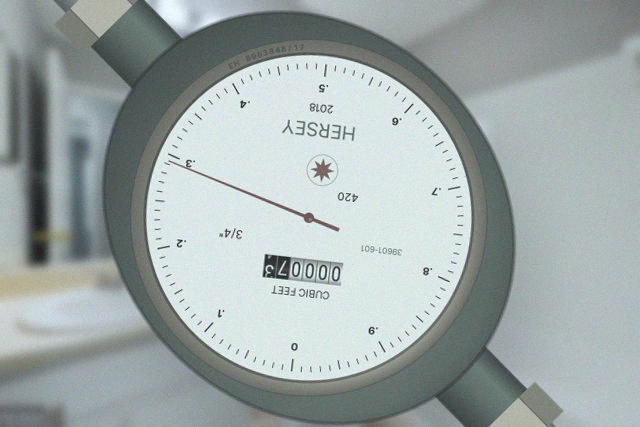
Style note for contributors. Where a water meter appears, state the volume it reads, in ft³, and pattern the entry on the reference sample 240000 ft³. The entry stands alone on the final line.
73.29 ft³
